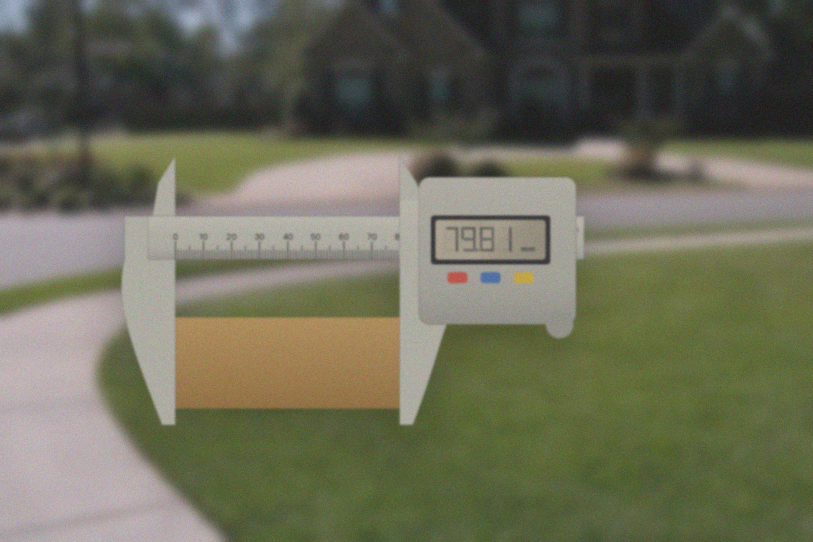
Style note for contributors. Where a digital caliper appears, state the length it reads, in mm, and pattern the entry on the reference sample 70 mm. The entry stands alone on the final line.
79.81 mm
